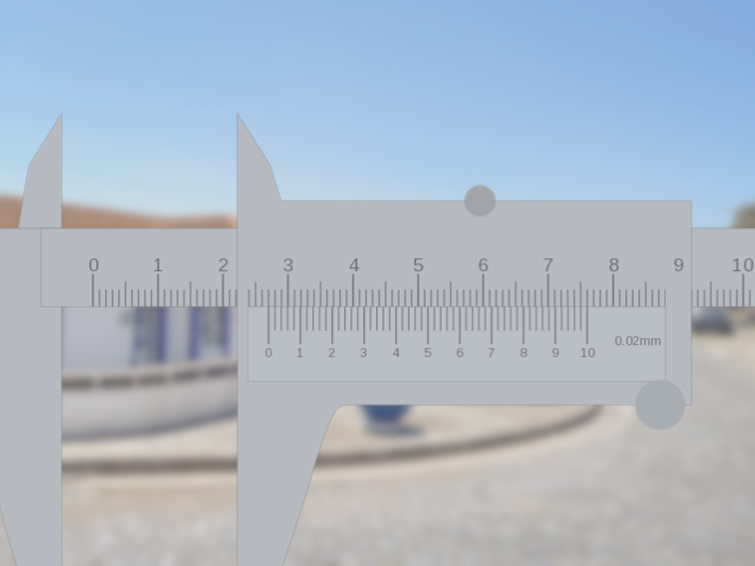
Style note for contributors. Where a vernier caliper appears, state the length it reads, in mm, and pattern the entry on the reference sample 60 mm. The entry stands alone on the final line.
27.0 mm
